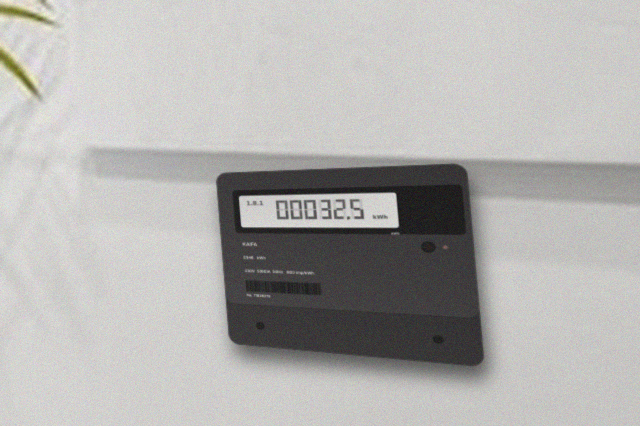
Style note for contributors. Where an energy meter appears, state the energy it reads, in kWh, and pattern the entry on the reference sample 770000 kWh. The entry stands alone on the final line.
32.5 kWh
